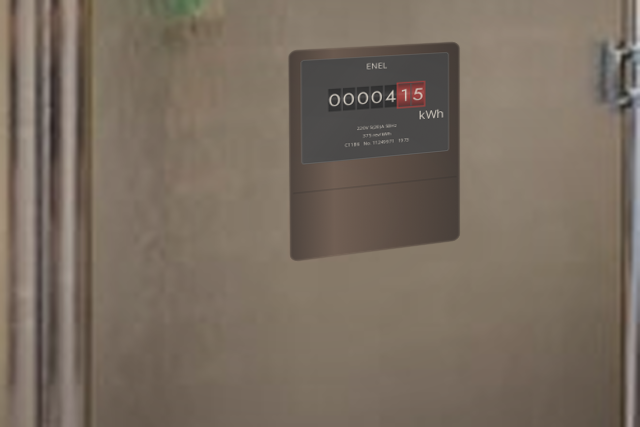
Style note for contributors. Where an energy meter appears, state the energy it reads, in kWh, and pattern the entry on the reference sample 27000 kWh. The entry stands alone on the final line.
4.15 kWh
